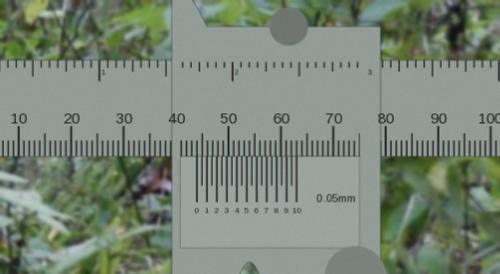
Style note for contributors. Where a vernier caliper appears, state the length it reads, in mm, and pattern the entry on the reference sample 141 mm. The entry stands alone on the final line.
44.0 mm
